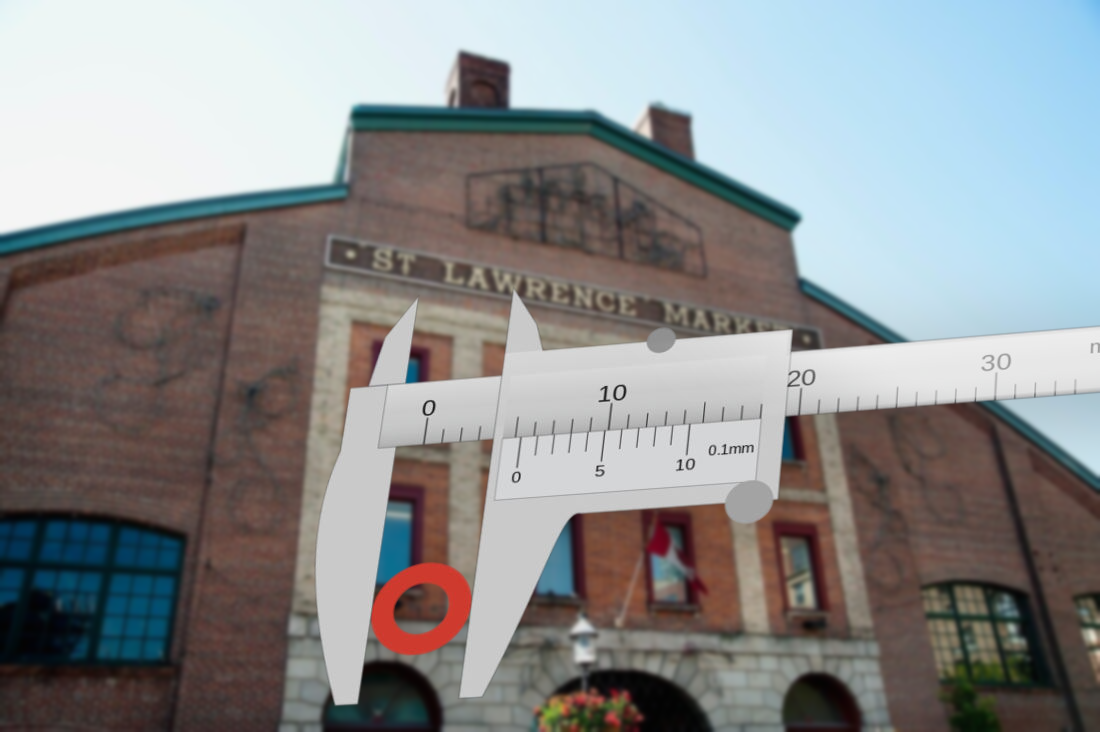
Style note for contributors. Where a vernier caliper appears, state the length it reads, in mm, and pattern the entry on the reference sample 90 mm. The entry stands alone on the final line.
5.3 mm
